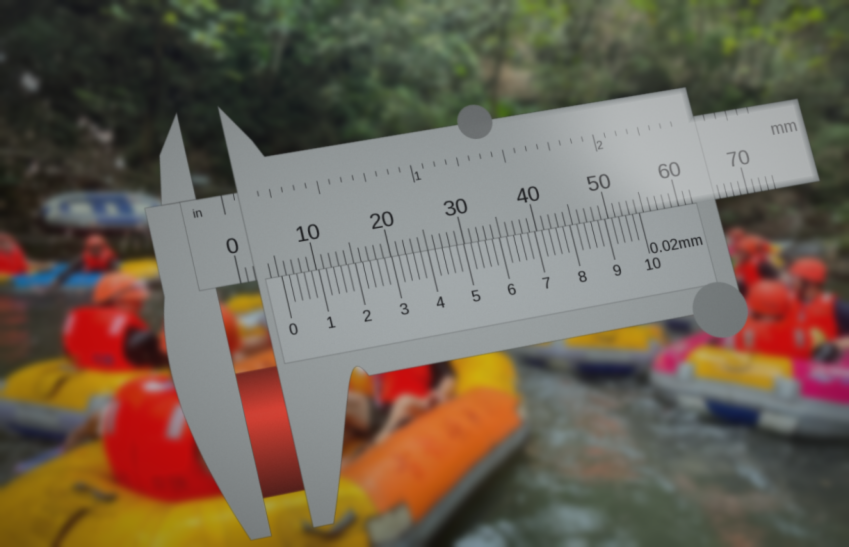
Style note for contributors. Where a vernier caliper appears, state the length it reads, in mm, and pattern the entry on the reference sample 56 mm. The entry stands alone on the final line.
5.4 mm
